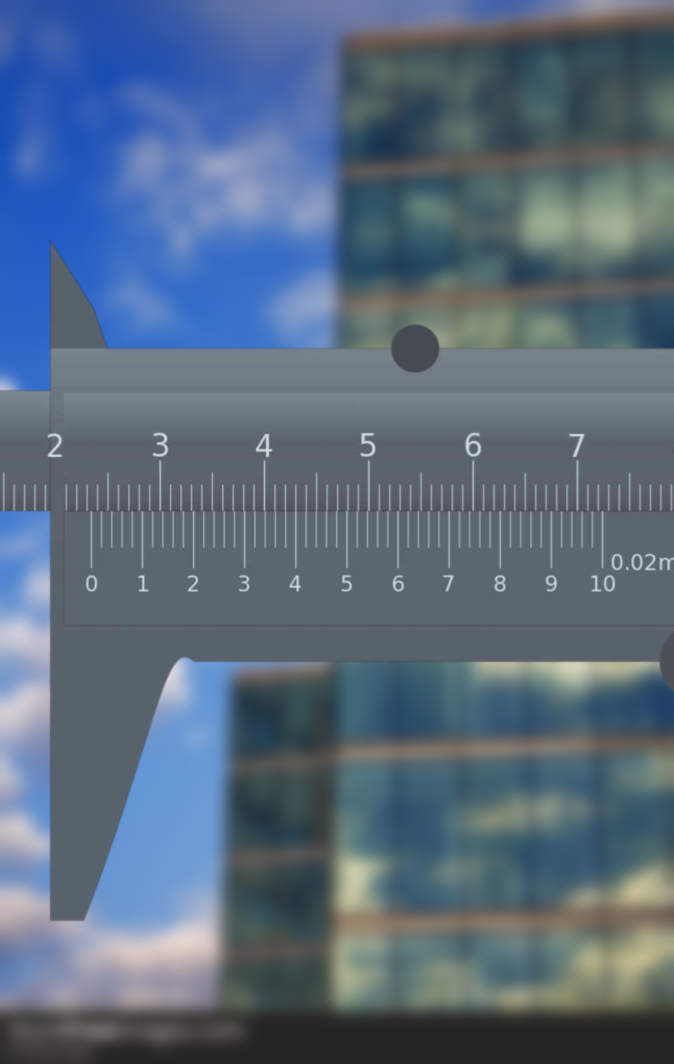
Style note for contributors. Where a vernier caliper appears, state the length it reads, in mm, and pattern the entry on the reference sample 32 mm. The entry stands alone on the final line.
23.4 mm
